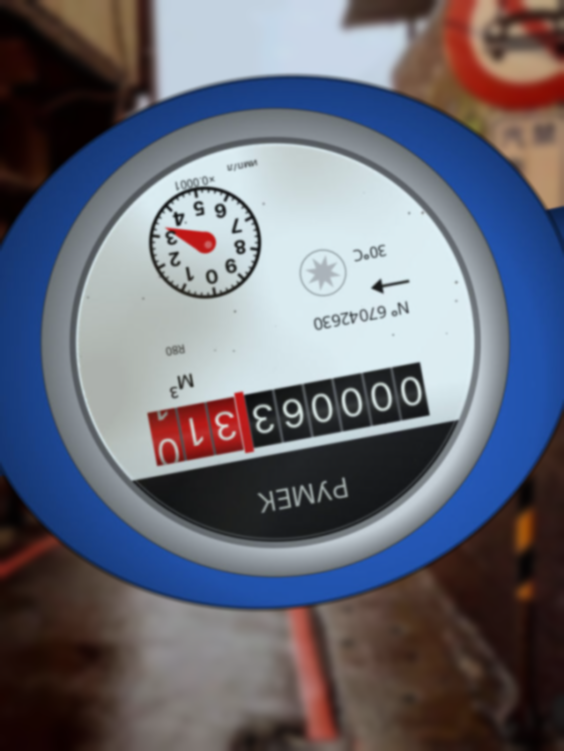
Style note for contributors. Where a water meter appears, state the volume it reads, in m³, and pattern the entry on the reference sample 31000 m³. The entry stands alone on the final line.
63.3103 m³
